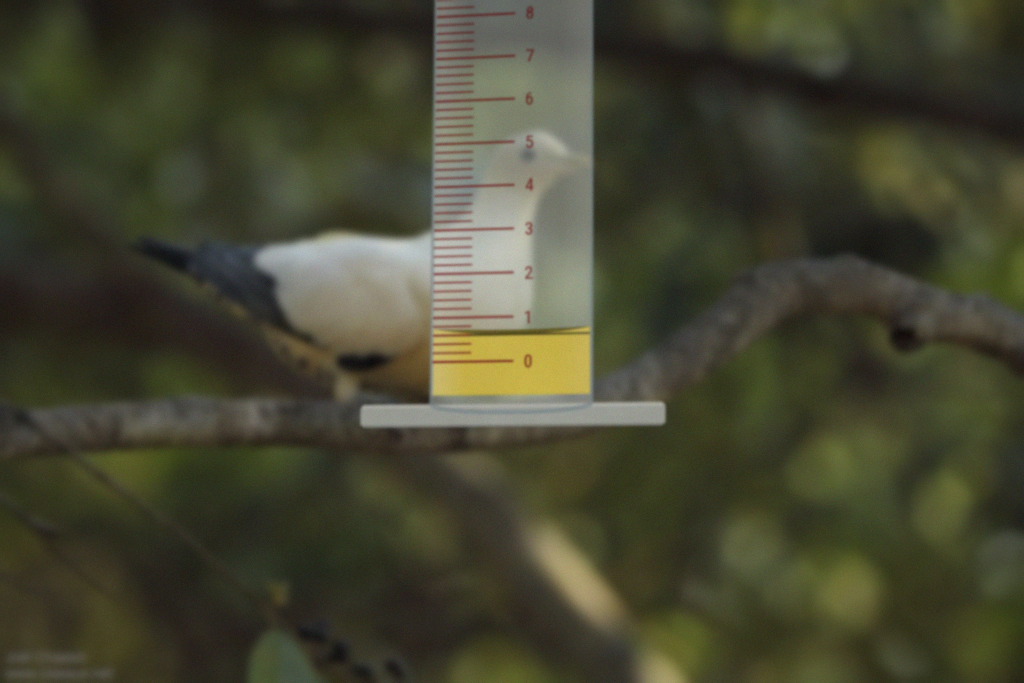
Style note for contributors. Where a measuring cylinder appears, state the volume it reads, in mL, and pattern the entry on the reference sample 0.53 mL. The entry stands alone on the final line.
0.6 mL
